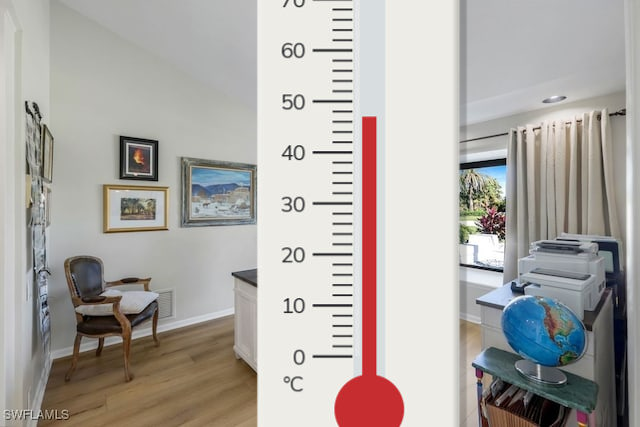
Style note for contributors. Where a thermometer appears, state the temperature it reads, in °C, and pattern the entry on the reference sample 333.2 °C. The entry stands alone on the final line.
47 °C
